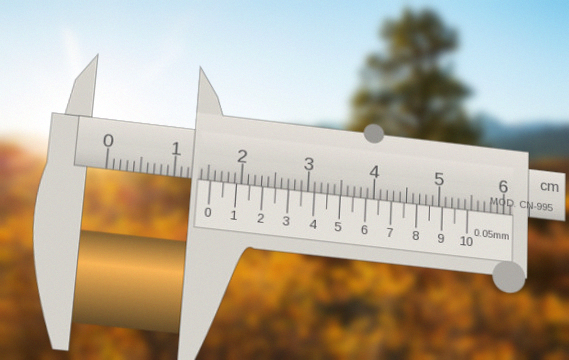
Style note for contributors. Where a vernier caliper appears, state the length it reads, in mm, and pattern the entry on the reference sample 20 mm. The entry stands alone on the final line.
15.4 mm
